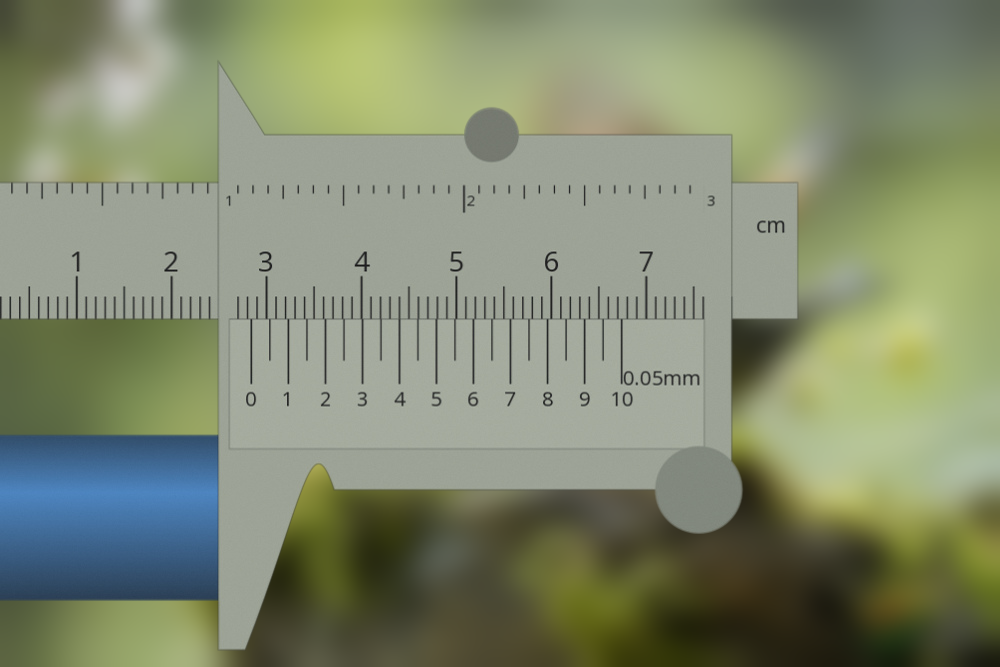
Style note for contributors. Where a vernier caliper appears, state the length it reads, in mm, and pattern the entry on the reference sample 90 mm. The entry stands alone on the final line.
28.4 mm
